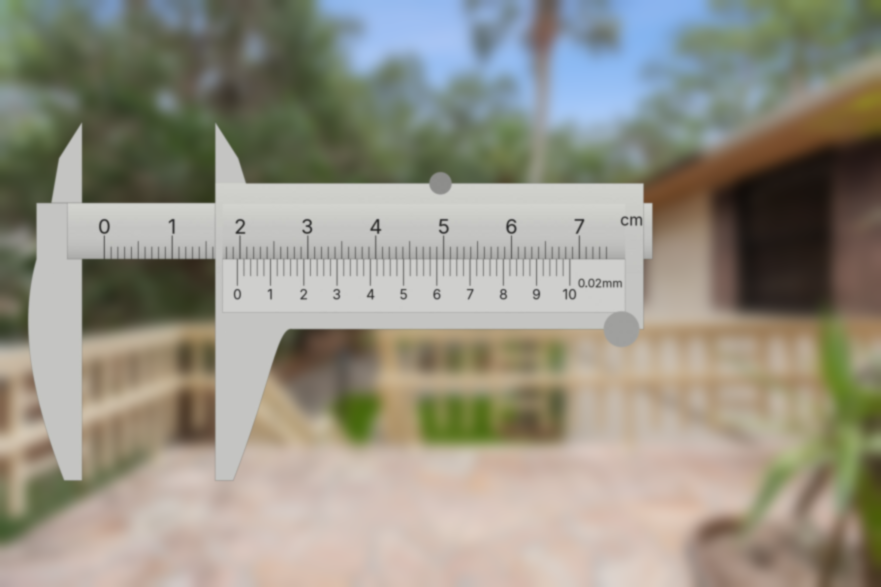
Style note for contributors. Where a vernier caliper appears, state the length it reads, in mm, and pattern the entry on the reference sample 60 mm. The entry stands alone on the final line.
19.6 mm
